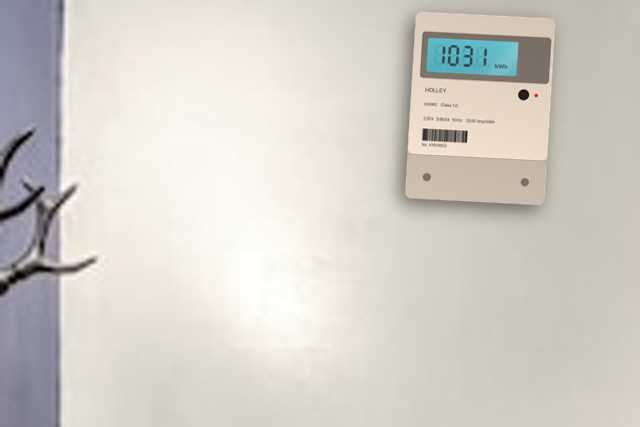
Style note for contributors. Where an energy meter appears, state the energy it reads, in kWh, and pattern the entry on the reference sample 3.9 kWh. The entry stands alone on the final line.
1031 kWh
